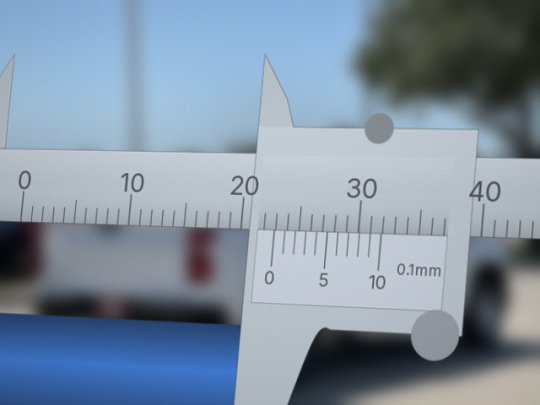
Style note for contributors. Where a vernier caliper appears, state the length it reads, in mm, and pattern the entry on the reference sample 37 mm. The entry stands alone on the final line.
22.9 mm
